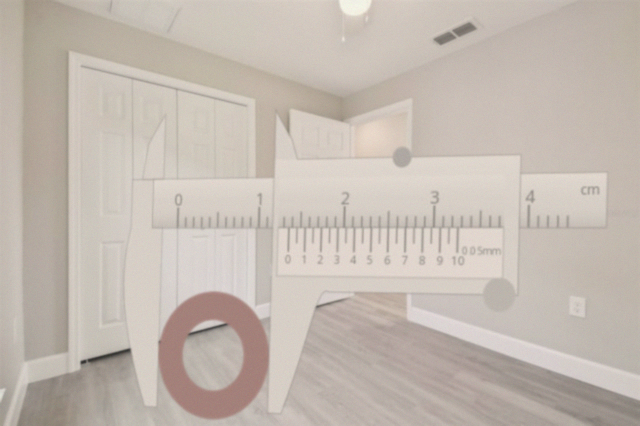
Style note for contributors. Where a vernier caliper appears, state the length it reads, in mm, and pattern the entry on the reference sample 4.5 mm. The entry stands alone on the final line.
13.6 mm
